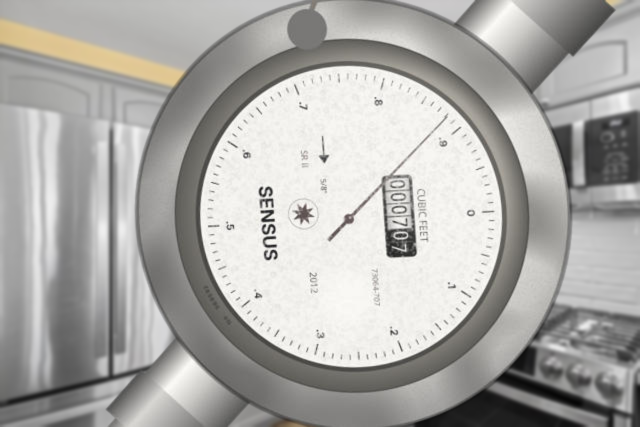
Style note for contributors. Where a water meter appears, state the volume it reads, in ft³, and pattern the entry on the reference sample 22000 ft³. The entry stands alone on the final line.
706.88 ft³
